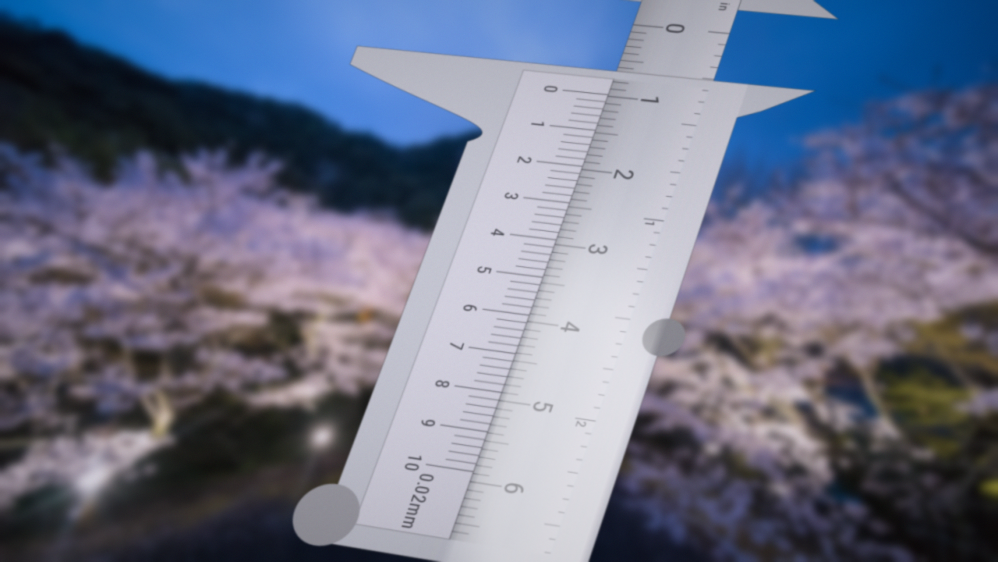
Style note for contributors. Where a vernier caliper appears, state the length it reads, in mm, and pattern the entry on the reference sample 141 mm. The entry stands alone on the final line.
9.8 mm
